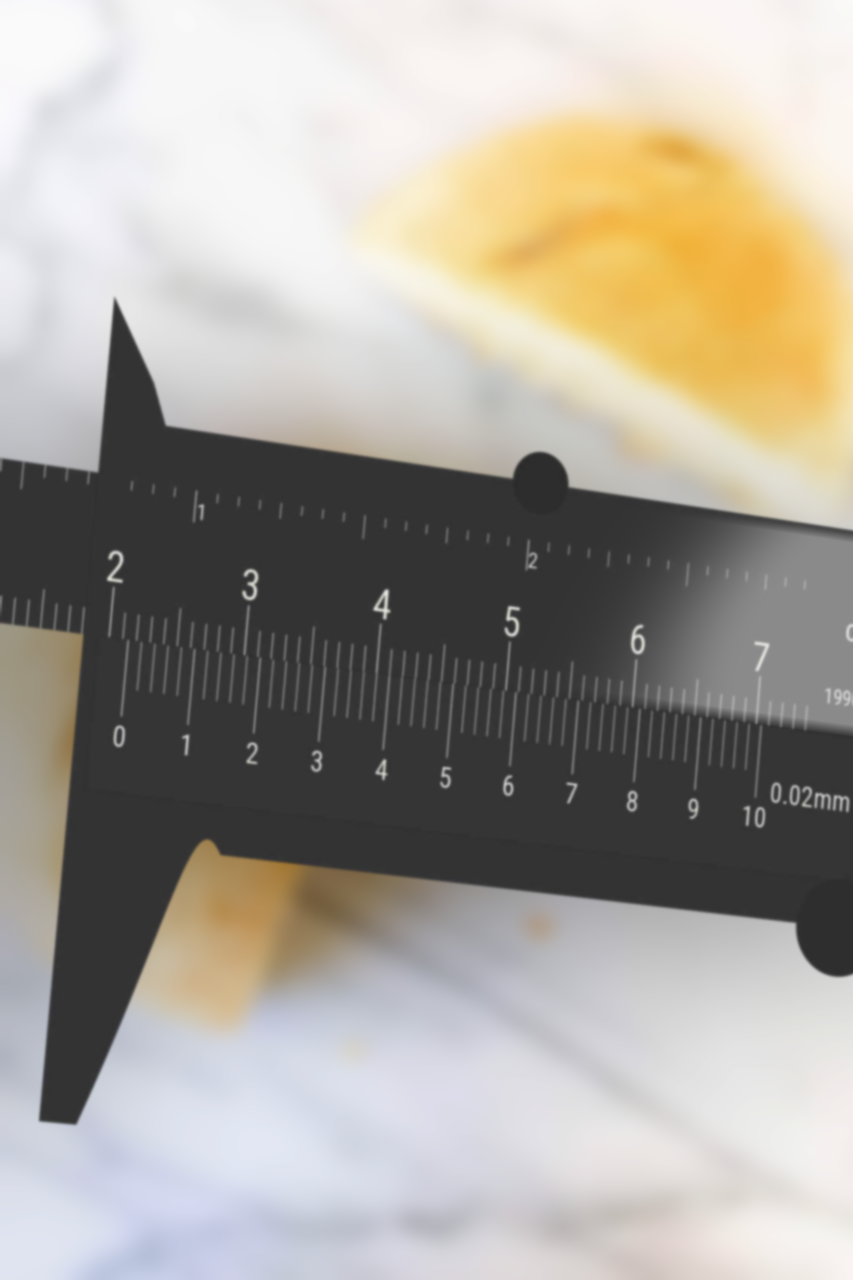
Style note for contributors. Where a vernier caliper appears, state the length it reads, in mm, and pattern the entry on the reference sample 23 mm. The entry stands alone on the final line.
21.4 mm
